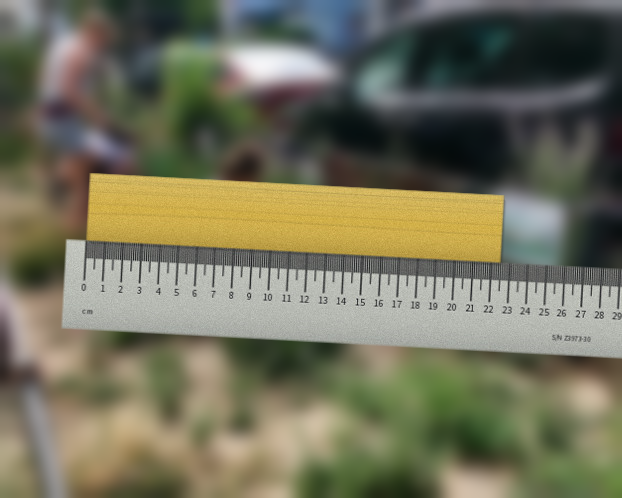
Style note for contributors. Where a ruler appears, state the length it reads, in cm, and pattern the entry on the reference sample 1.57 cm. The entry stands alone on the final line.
22.5 cm
